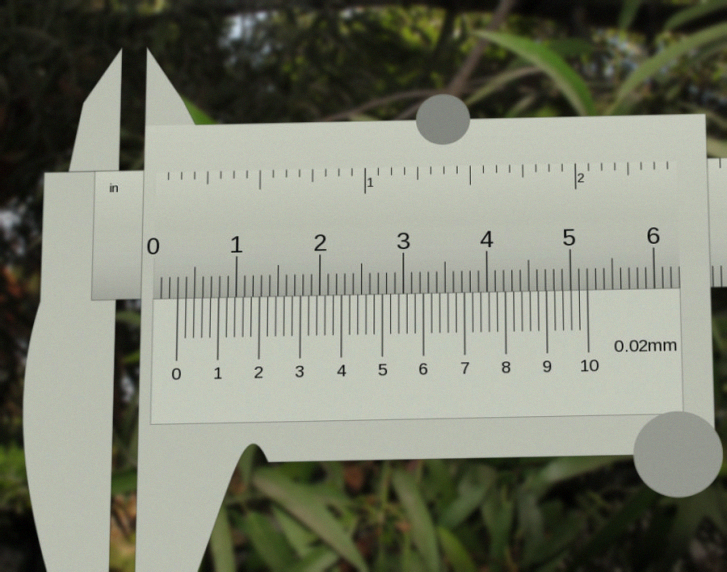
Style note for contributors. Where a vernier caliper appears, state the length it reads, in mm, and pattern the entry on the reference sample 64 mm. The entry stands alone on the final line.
3.0 mm
